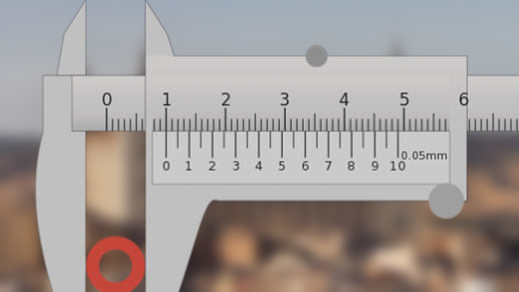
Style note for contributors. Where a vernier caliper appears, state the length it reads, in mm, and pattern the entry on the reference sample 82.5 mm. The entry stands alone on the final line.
10.0 mm
